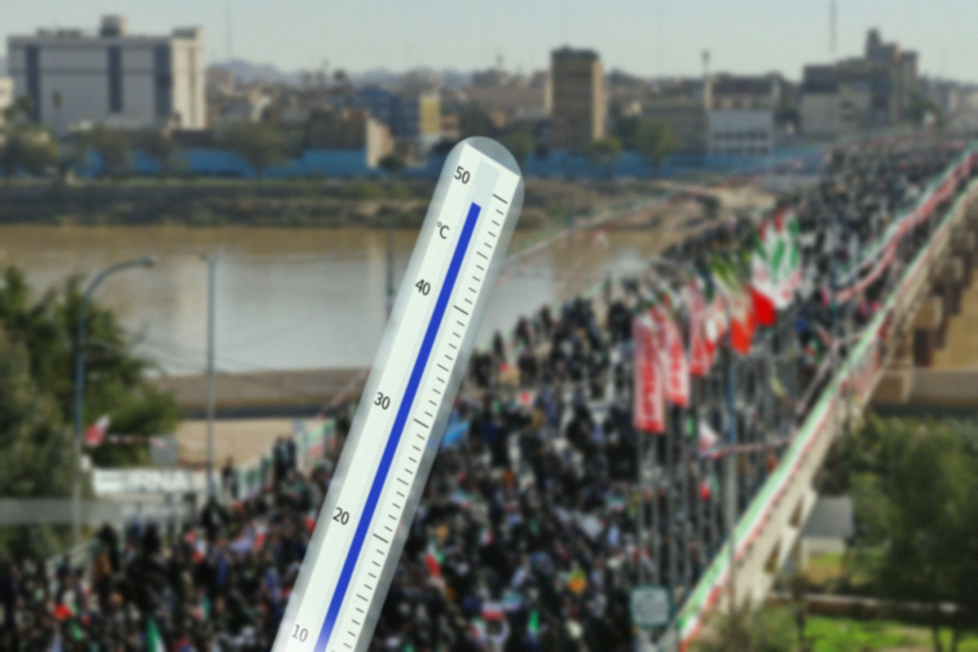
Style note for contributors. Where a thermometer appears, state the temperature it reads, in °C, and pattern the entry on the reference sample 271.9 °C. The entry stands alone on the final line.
48.5 °C
